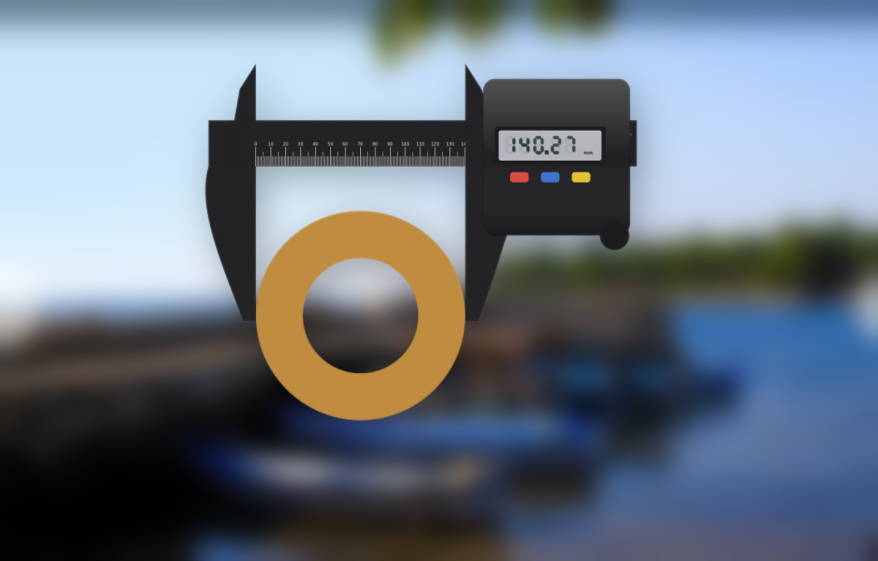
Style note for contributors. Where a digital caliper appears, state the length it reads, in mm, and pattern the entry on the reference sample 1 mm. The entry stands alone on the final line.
140.27 mm
